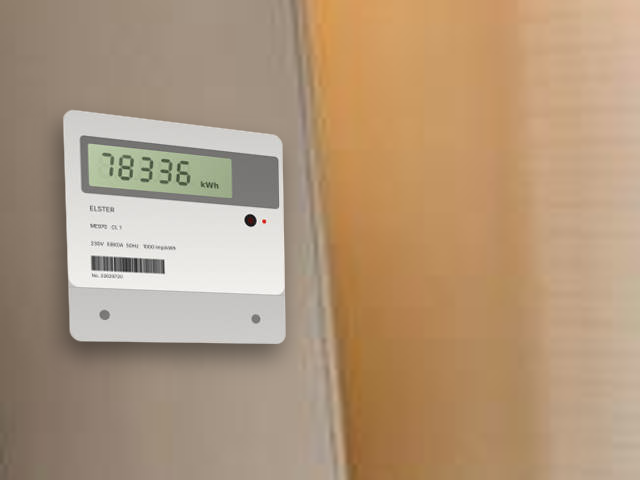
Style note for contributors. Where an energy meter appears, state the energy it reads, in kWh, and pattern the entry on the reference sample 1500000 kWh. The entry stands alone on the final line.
78336 kWh
